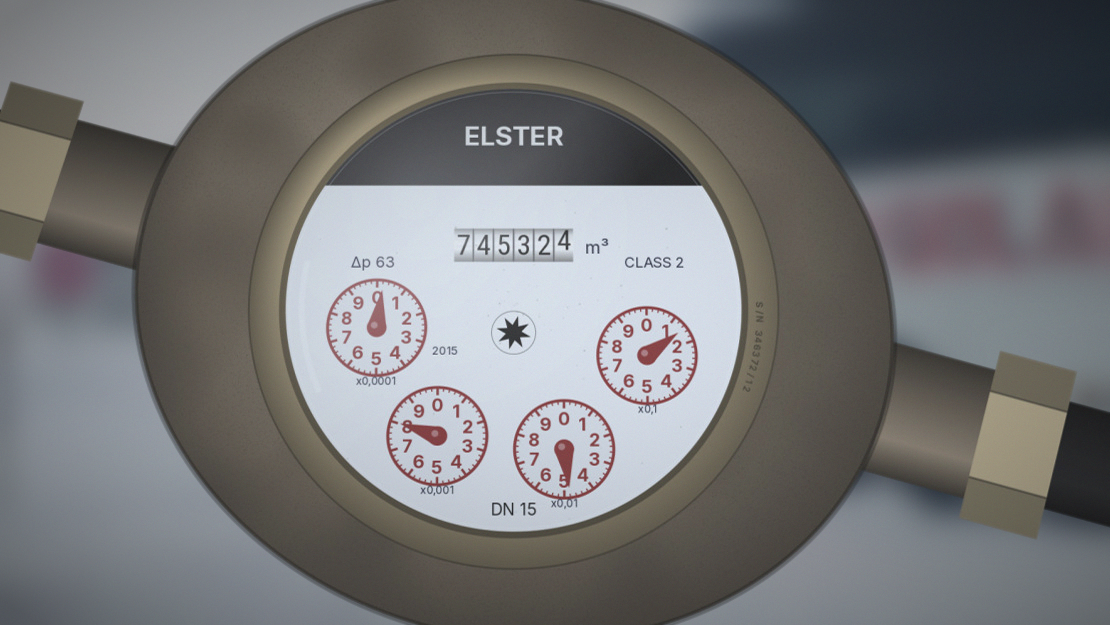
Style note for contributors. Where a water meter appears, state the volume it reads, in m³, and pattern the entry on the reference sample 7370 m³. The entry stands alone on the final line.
745324.1480 m³
